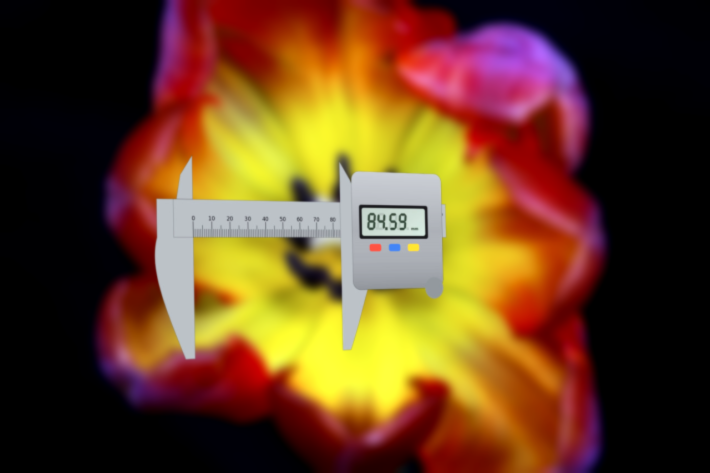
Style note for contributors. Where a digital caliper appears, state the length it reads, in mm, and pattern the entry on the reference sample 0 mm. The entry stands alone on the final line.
84.59 mm
